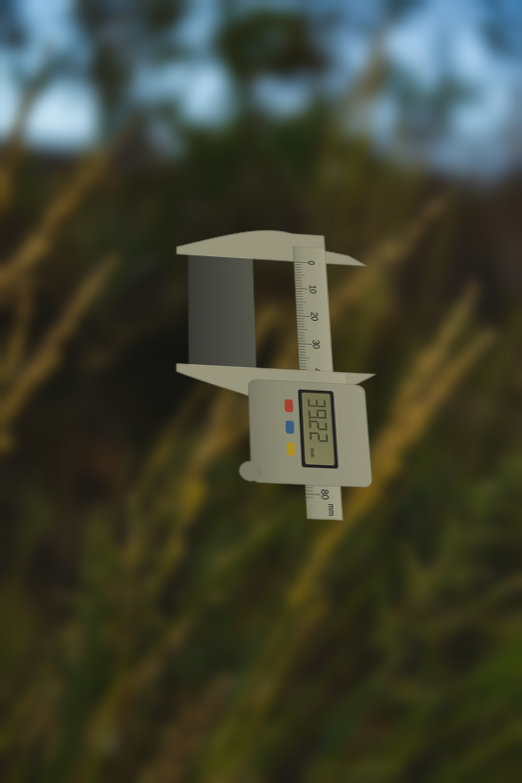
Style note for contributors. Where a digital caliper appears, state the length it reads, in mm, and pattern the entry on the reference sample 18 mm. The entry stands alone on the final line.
39.22 mm
